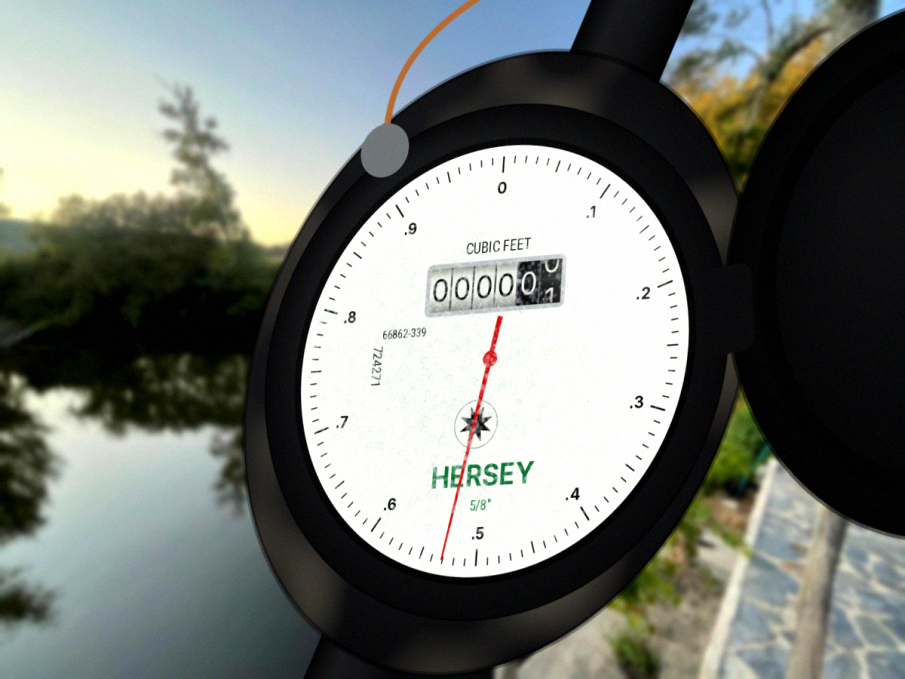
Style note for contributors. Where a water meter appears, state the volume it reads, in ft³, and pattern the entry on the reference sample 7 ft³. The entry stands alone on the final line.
0.53 ft³
